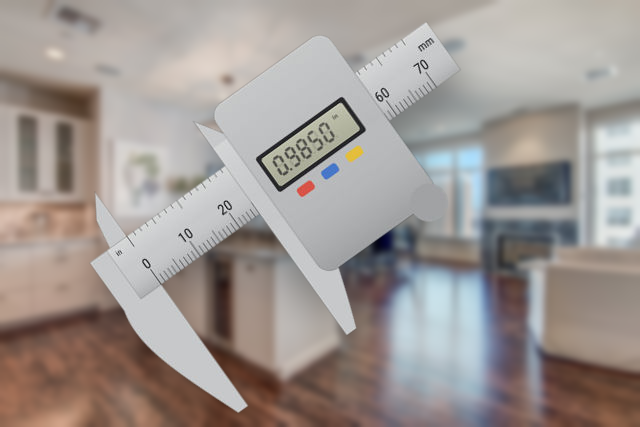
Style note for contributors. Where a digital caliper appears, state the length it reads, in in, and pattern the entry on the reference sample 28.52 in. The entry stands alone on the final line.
0.9850 in
